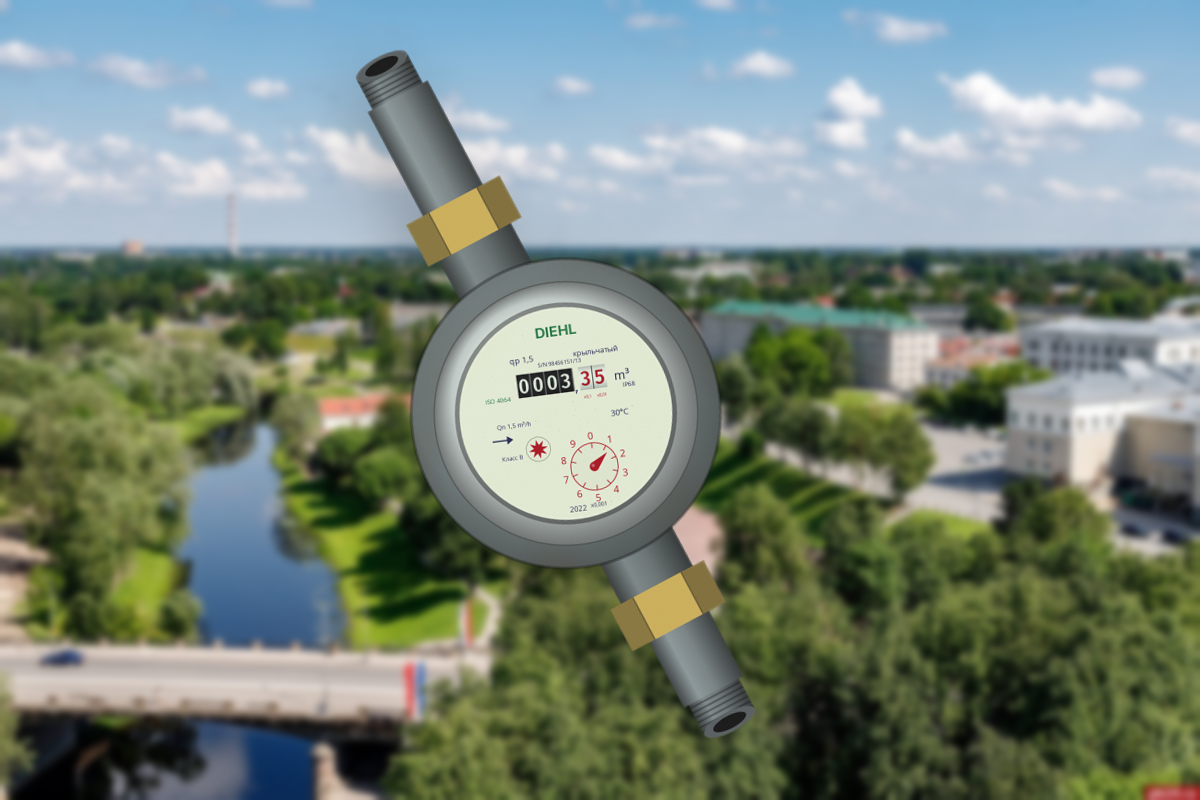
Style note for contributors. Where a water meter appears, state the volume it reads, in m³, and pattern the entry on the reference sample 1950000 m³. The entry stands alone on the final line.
3.351 m³
